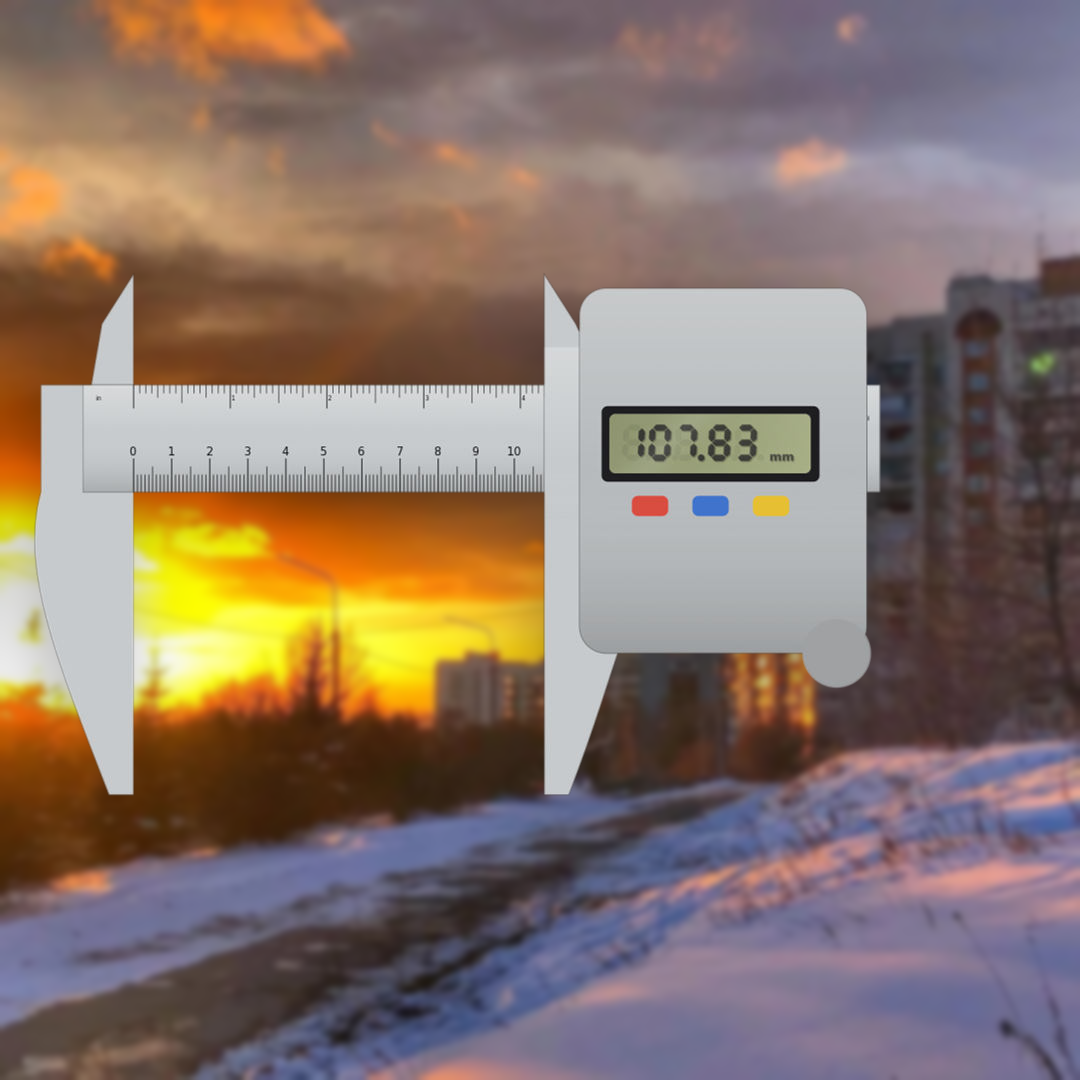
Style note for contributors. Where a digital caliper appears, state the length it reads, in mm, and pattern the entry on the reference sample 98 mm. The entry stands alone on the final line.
107.83 mm
